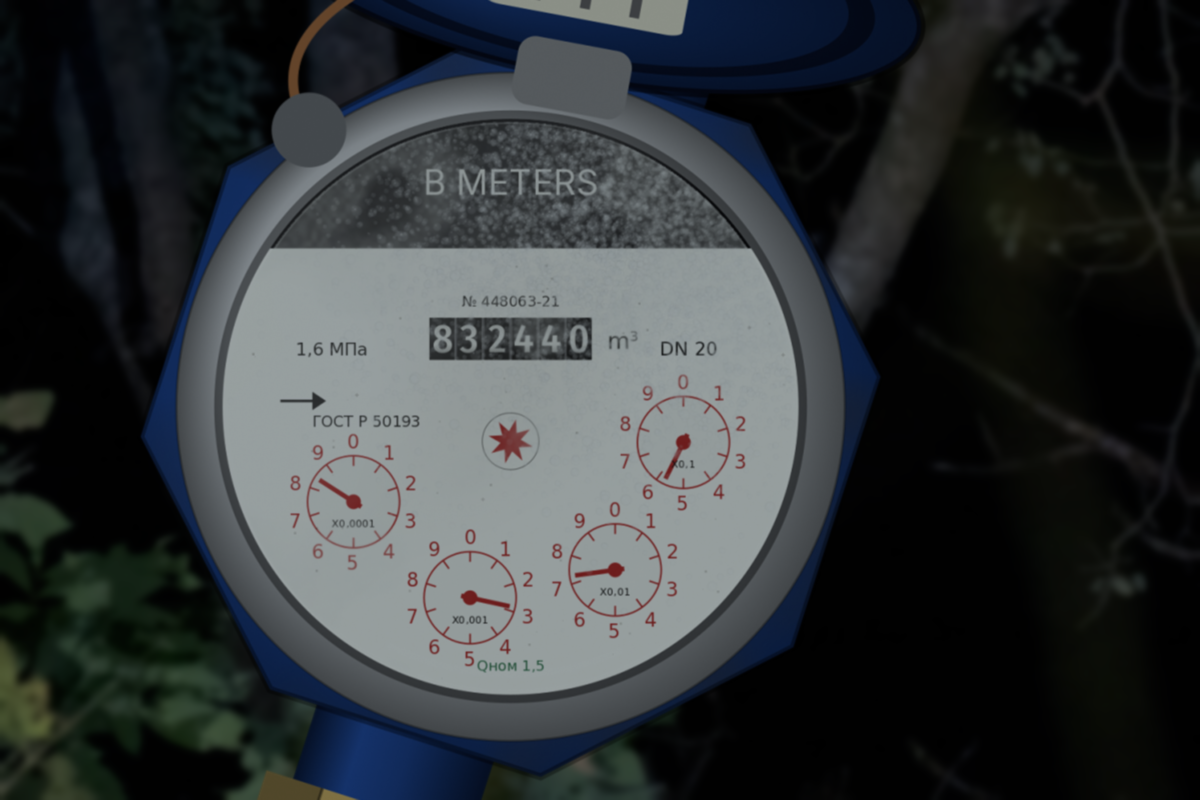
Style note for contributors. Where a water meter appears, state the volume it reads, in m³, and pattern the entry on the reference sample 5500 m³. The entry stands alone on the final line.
832440.5728 m³
